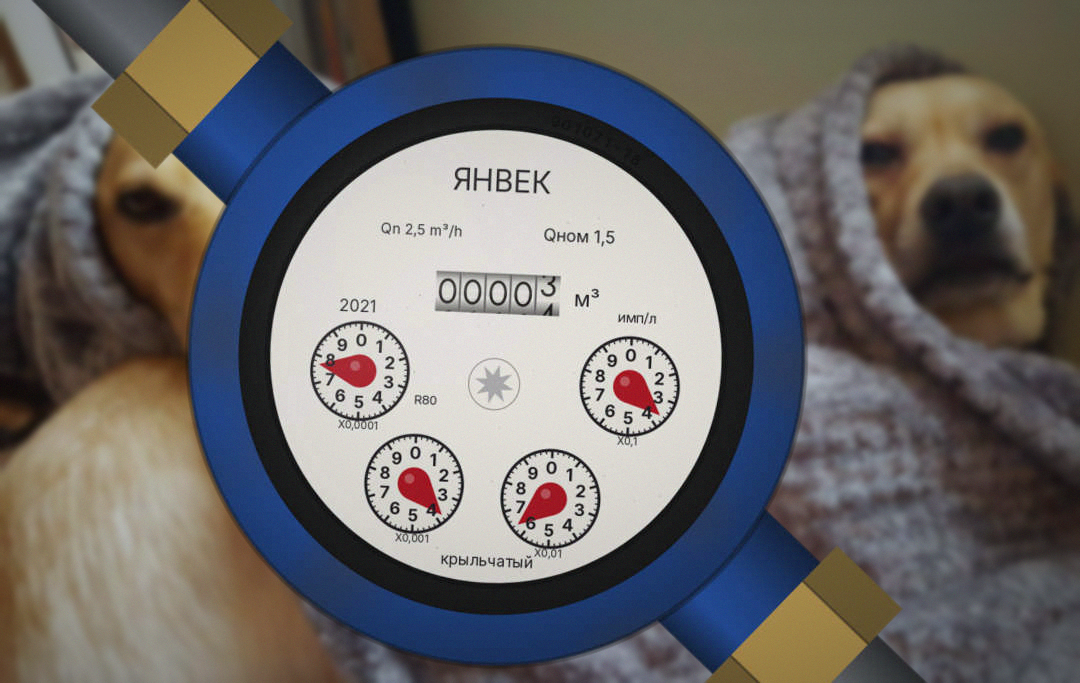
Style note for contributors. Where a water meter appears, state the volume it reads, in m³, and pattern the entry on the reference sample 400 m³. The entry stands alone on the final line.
3.3637 m³
